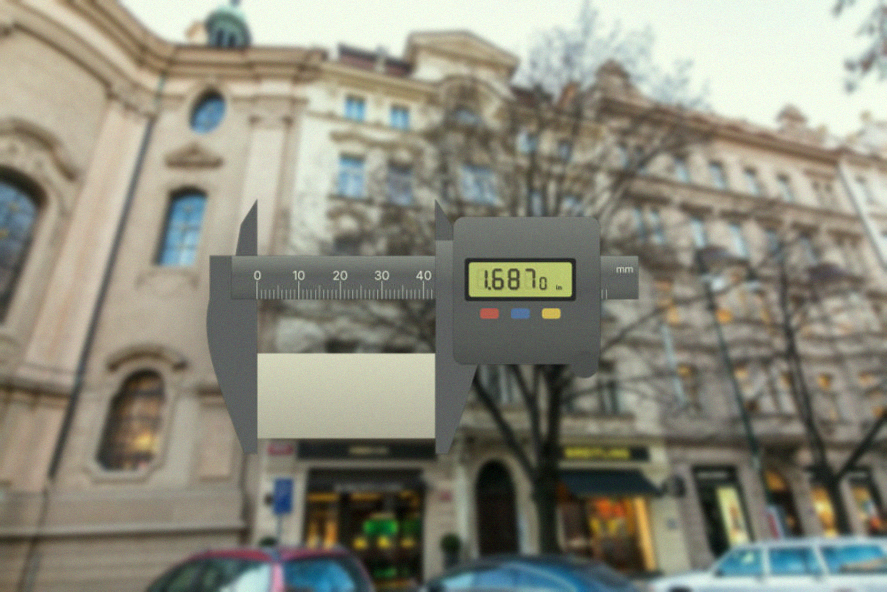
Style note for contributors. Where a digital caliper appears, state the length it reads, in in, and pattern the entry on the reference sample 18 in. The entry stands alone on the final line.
1.6870 in
